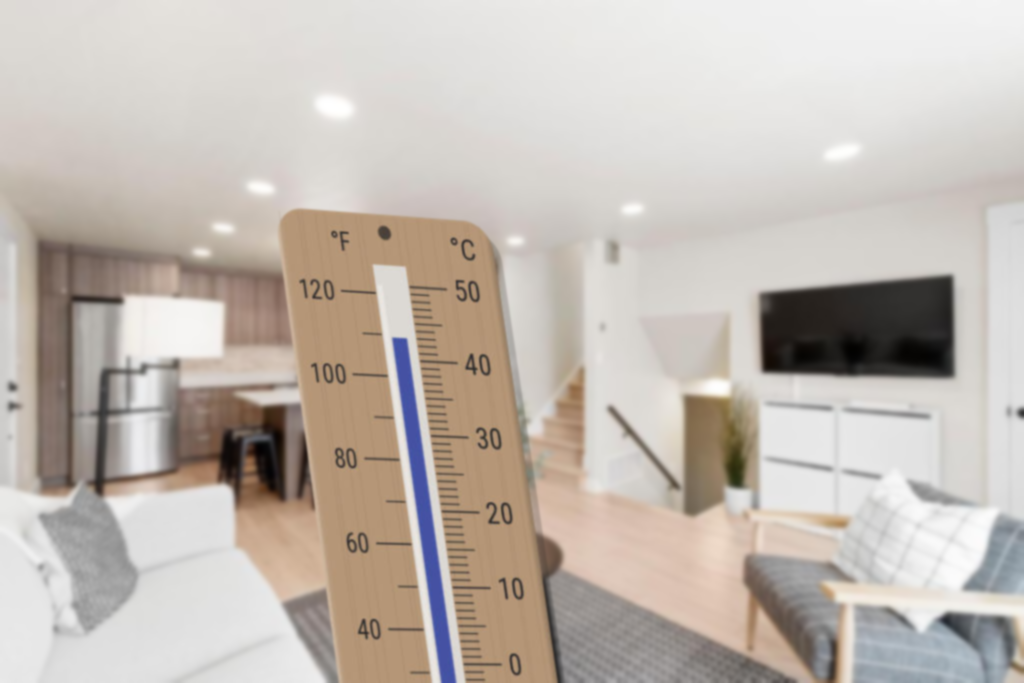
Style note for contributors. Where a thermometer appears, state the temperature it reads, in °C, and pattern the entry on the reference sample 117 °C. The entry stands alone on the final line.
43 °C
